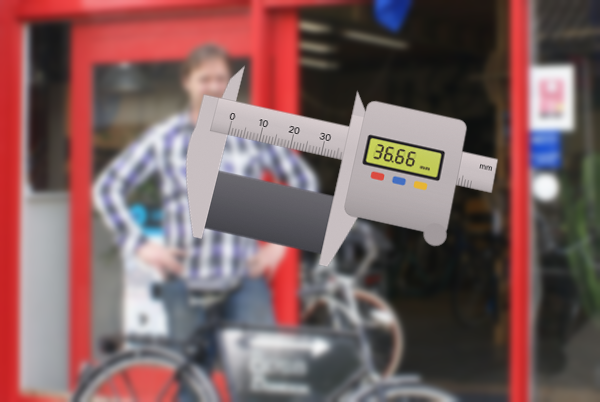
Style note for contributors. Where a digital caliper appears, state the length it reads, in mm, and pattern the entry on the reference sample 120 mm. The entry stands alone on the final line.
36.66 mm
